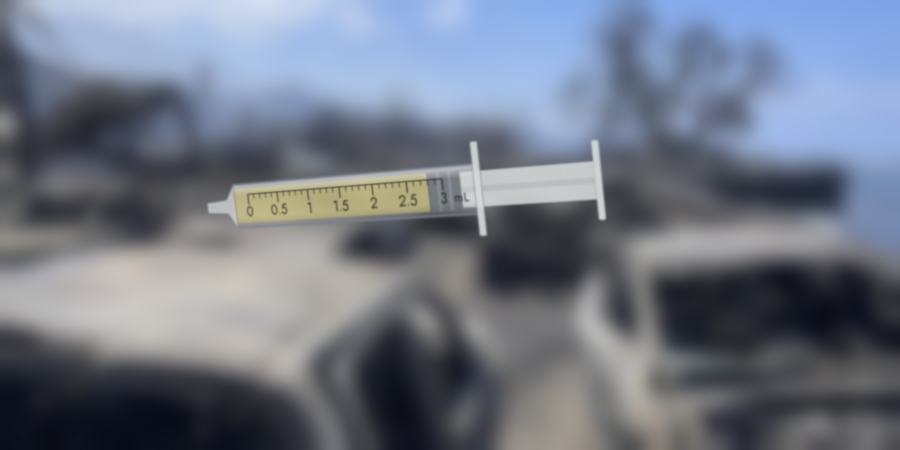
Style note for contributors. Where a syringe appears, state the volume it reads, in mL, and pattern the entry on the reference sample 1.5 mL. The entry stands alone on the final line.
2.8 mL
